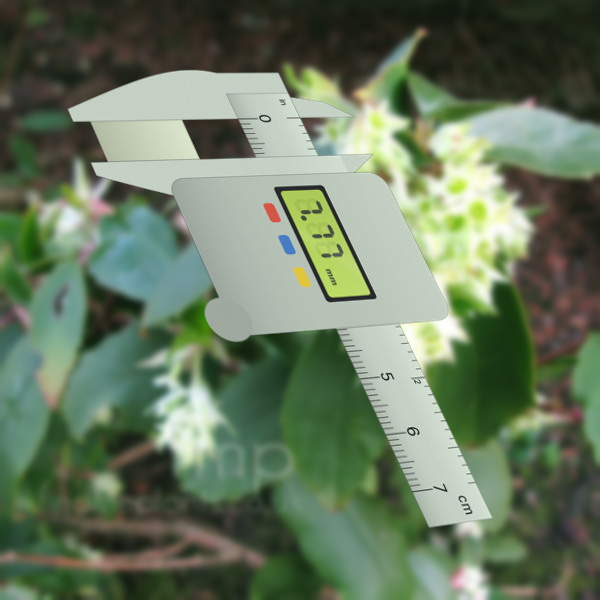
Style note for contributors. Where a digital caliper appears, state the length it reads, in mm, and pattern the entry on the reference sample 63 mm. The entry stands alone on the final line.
7.77 mm
